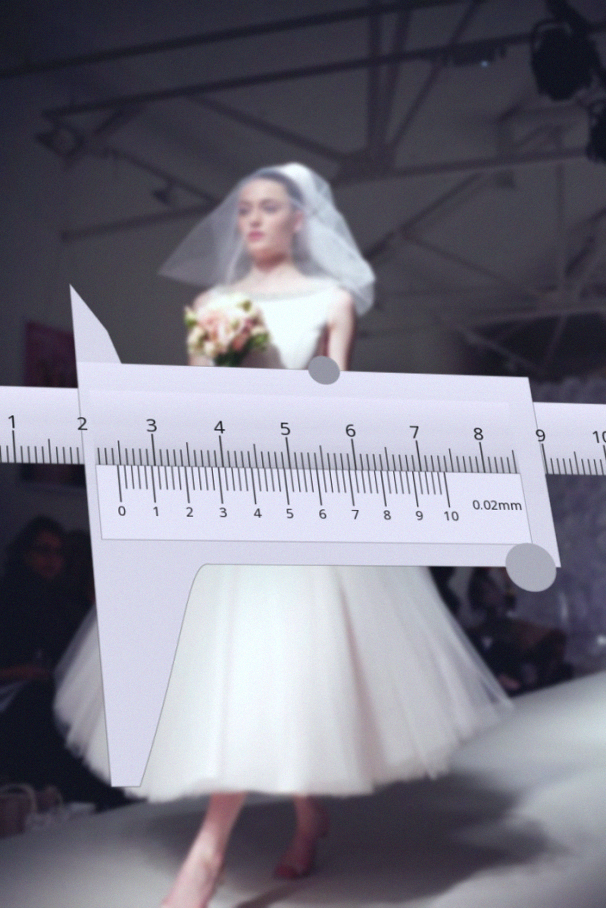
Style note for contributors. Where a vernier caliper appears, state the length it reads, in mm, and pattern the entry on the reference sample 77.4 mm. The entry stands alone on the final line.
24.6 mm
